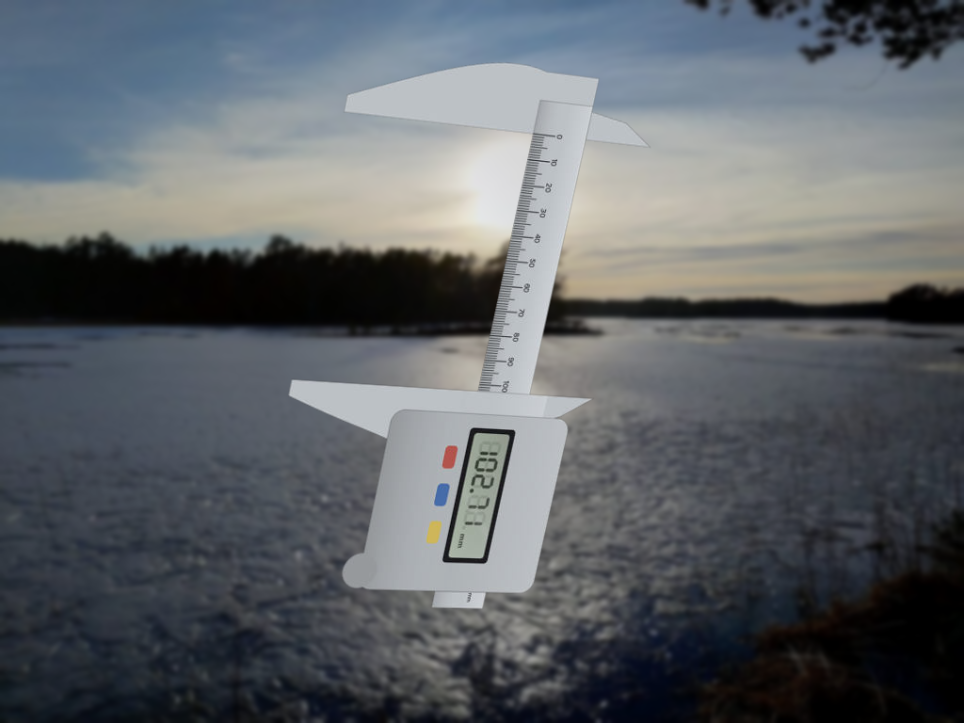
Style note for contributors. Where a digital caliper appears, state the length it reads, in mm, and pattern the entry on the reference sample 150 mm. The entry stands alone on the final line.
102.71 mm
